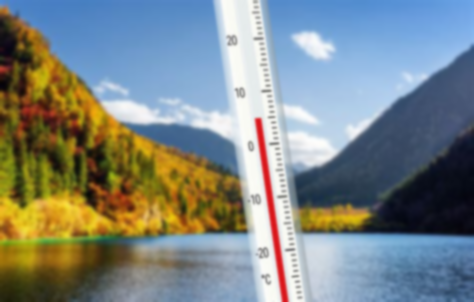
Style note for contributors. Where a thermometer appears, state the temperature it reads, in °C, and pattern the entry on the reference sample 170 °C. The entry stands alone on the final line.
5 °C
